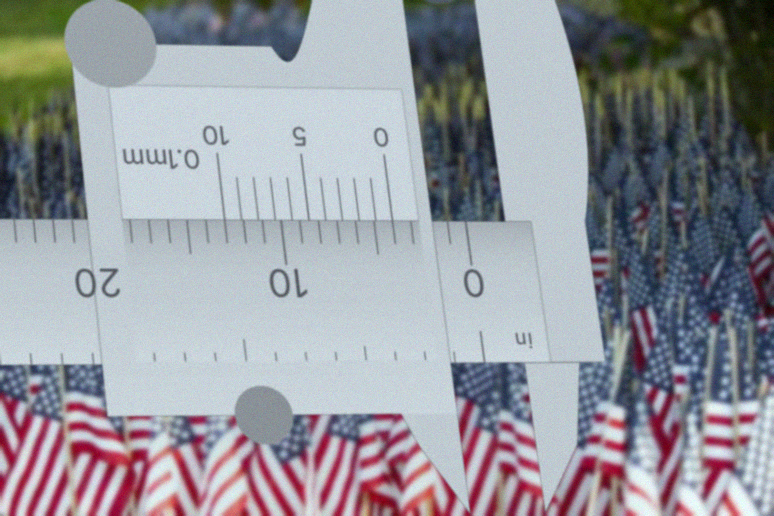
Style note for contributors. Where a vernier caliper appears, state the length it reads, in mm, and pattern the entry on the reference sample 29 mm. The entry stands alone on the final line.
4.0 mm
